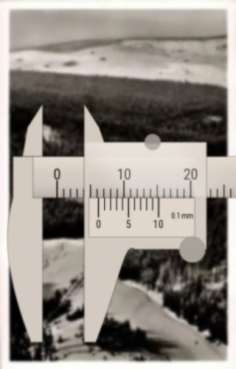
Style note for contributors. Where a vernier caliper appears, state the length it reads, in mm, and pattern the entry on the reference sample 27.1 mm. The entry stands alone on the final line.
6.2 mm
